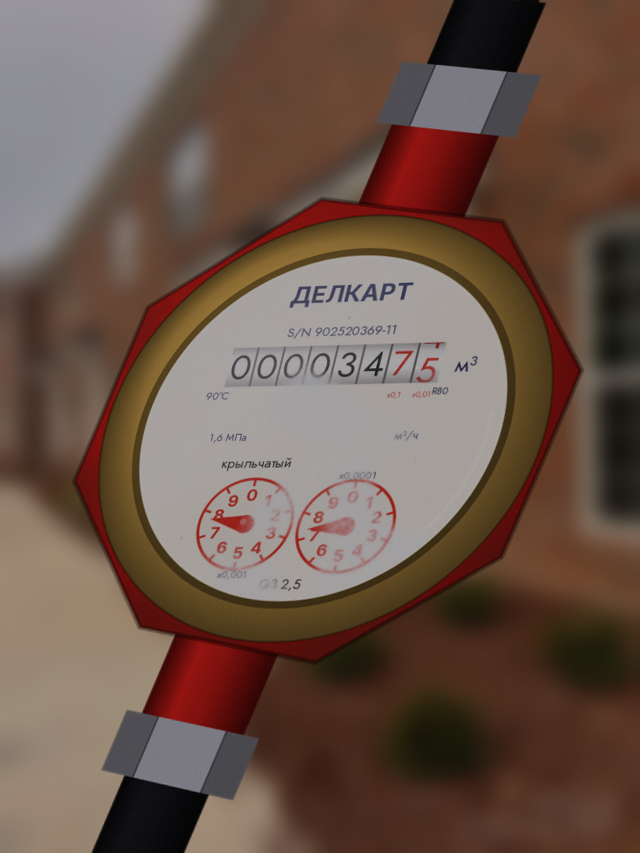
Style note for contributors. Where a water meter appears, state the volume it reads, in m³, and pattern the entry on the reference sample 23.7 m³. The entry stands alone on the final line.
34.7477 m³
